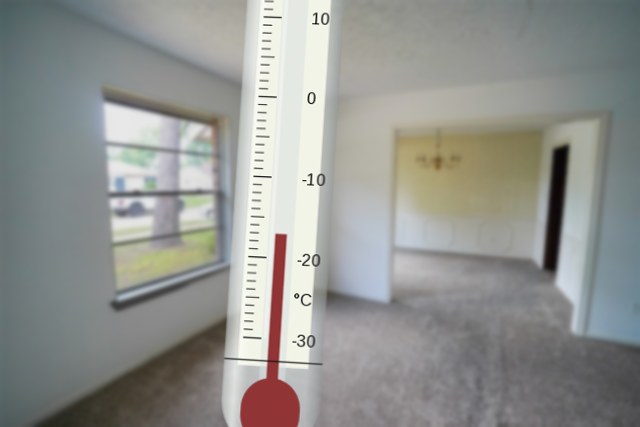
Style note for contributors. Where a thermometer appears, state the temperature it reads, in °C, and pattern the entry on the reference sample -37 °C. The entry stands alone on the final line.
-17 °C
